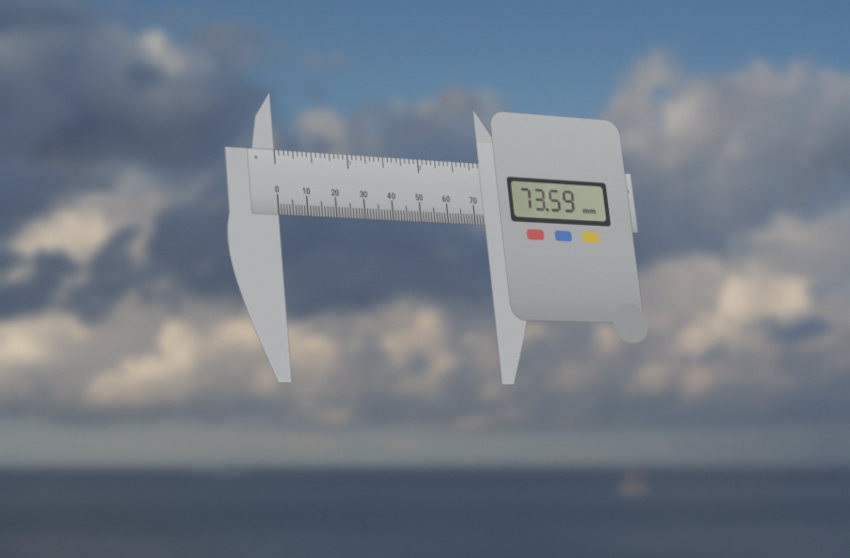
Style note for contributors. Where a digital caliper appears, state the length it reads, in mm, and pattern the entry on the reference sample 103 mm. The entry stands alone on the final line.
73.59 mm
